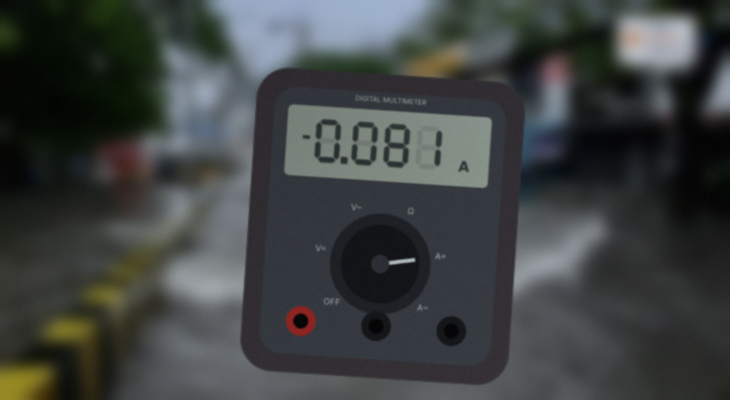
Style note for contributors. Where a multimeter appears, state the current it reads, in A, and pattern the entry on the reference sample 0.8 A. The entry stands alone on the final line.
-0.081 A
